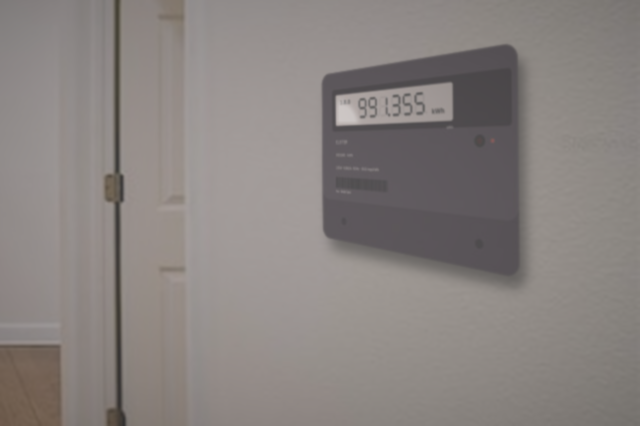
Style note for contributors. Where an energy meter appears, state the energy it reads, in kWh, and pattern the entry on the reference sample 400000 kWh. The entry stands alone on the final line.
991.355 kWh
